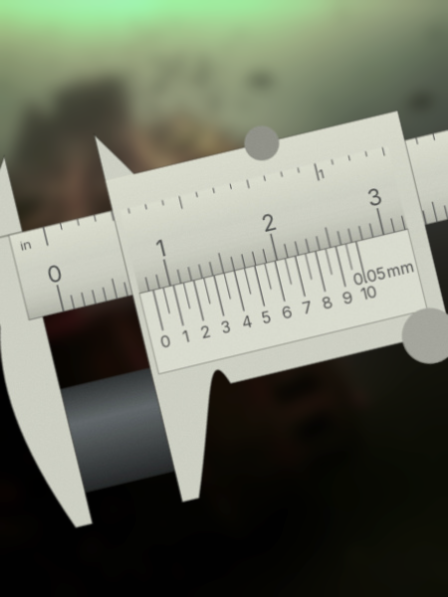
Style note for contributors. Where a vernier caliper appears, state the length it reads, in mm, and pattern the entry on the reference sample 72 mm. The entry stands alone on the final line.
8.4 mm
